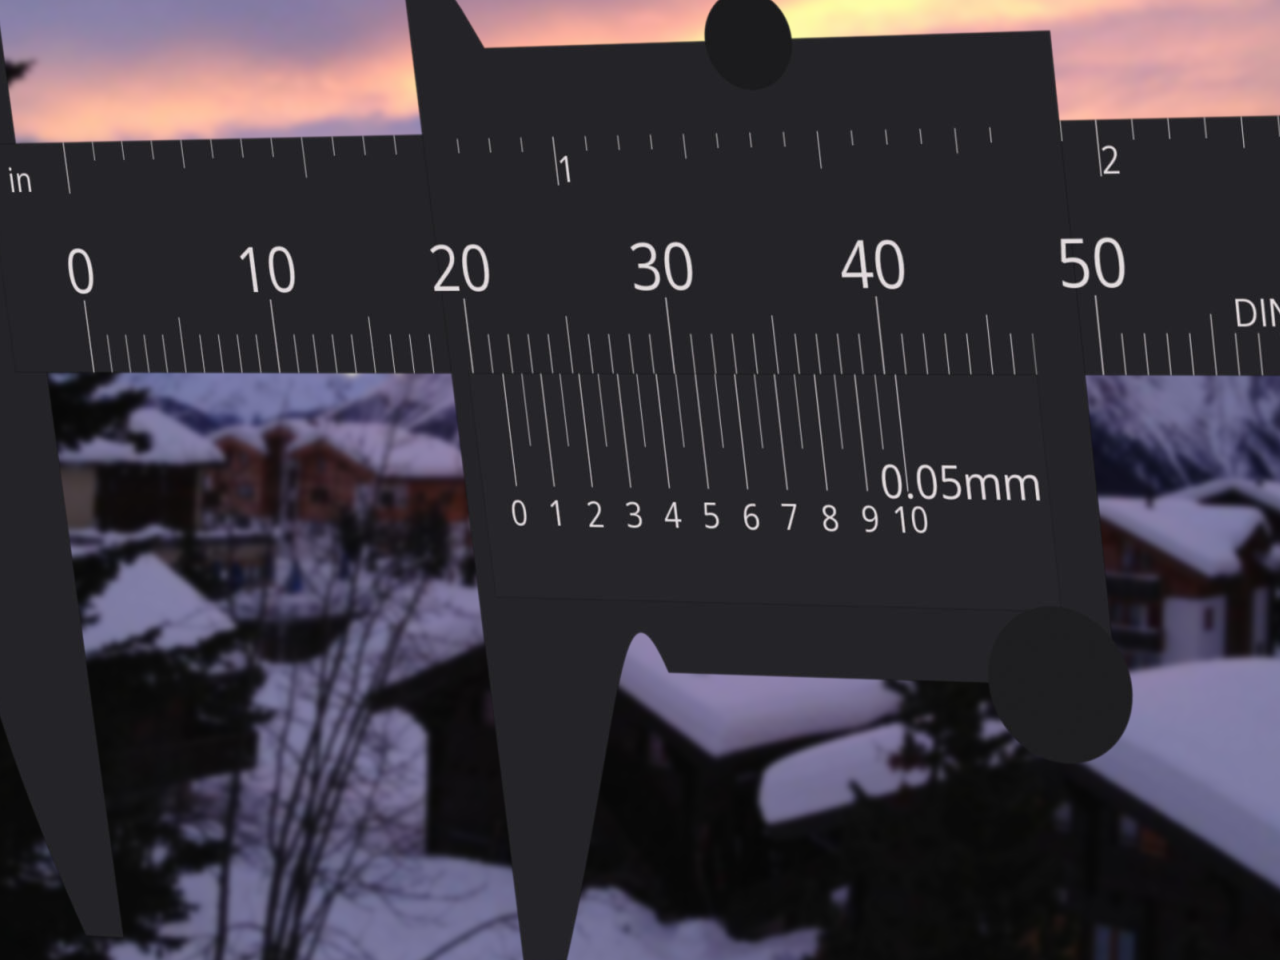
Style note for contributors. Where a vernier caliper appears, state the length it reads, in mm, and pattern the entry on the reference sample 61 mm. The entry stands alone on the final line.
21.5 mm
